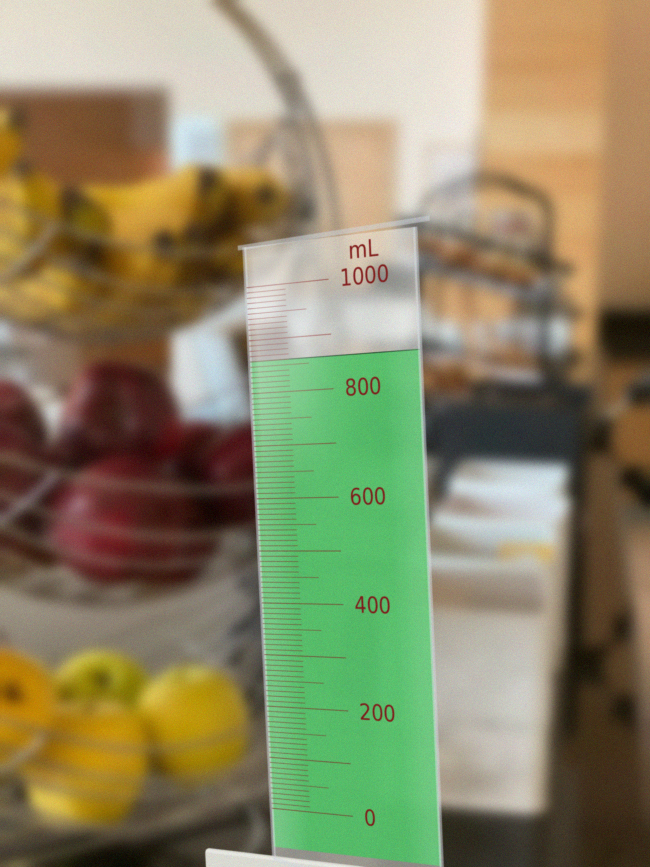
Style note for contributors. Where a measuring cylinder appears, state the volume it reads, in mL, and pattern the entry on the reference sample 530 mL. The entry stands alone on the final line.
860 mL
